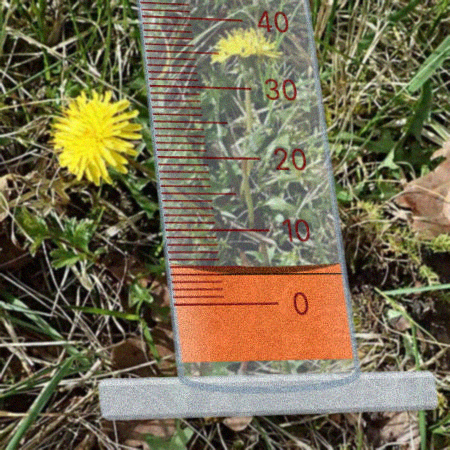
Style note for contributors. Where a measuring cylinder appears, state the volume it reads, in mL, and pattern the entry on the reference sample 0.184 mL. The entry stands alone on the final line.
4 mL
